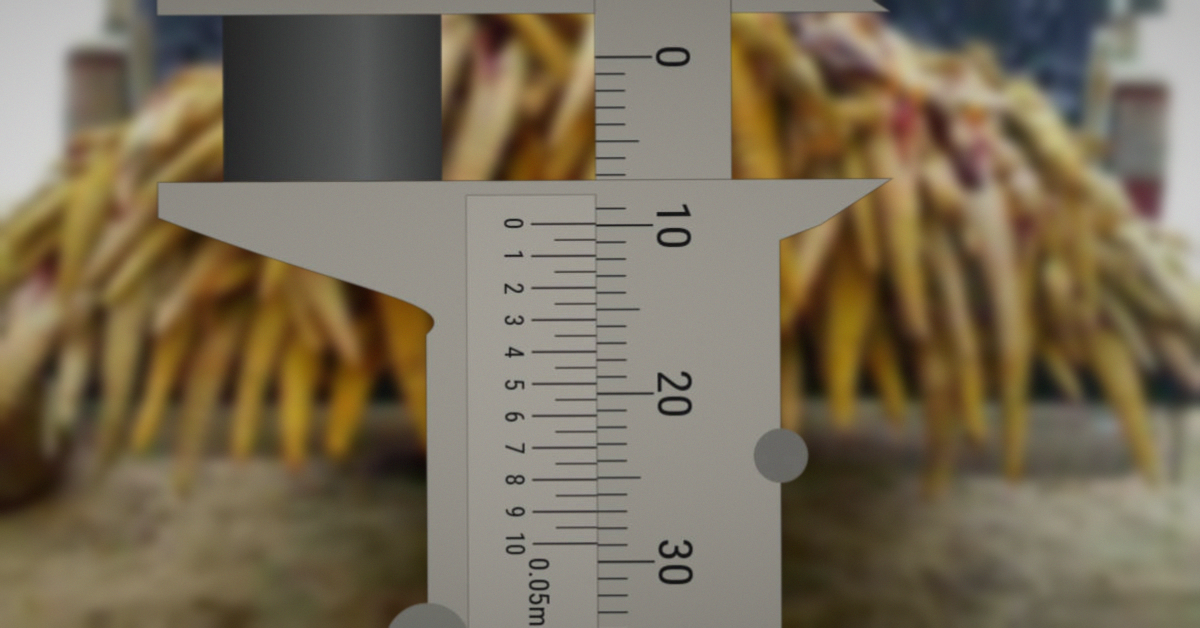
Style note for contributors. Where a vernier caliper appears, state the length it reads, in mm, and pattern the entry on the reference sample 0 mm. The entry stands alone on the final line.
9.9 mm
